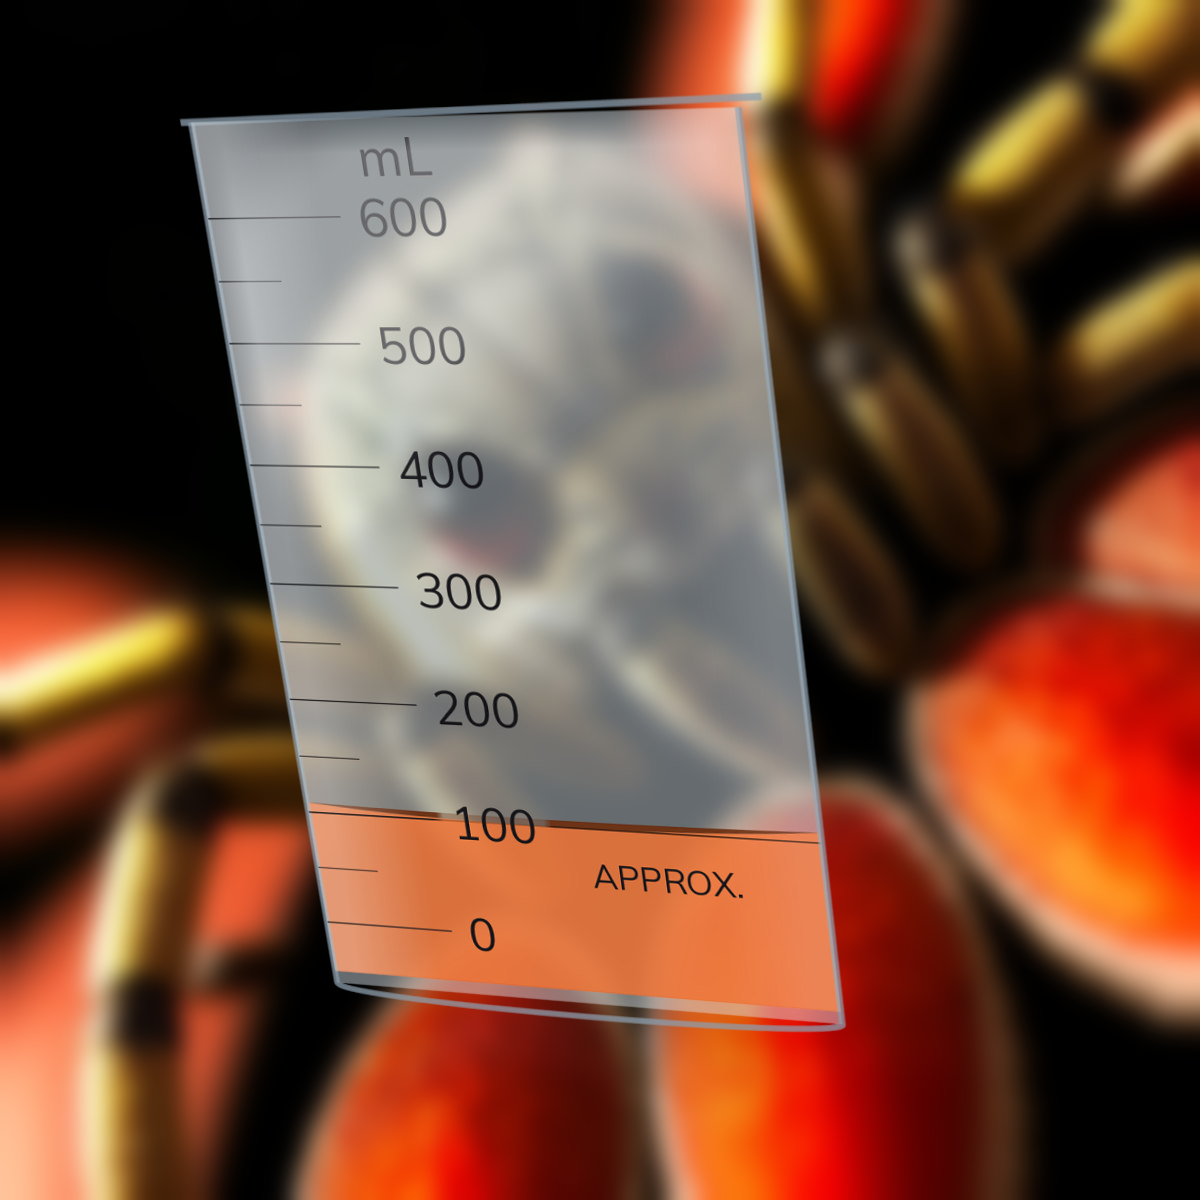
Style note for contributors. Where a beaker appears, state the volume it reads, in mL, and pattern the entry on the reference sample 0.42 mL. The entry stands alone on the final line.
100 mL
